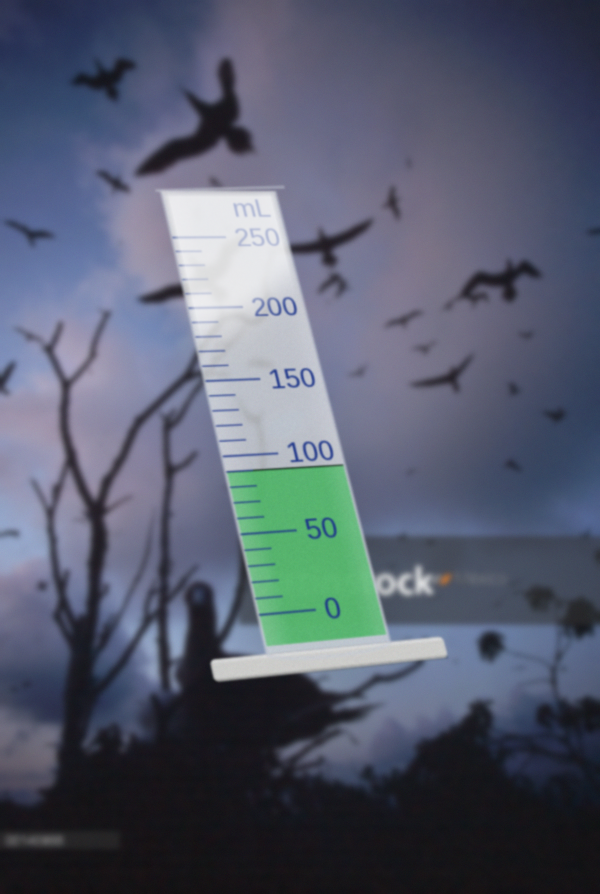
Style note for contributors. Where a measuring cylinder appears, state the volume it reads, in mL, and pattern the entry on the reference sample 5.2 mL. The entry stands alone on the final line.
90 mL
